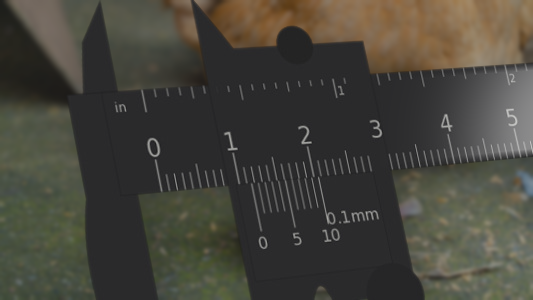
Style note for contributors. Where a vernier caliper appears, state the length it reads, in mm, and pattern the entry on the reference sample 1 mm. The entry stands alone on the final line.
11.6 mm
